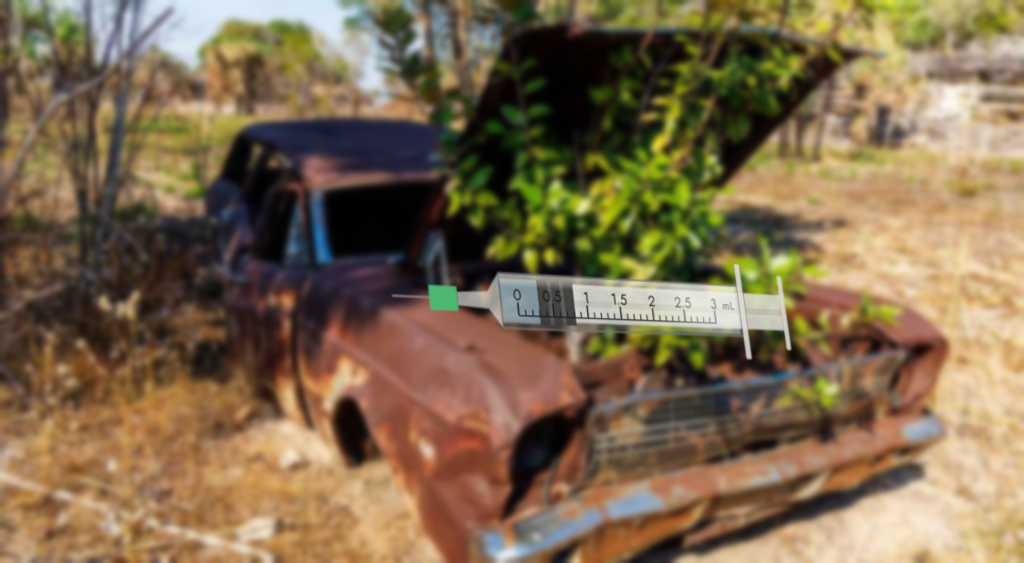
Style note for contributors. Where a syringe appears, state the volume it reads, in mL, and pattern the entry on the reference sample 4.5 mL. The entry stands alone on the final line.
0.3 mL
